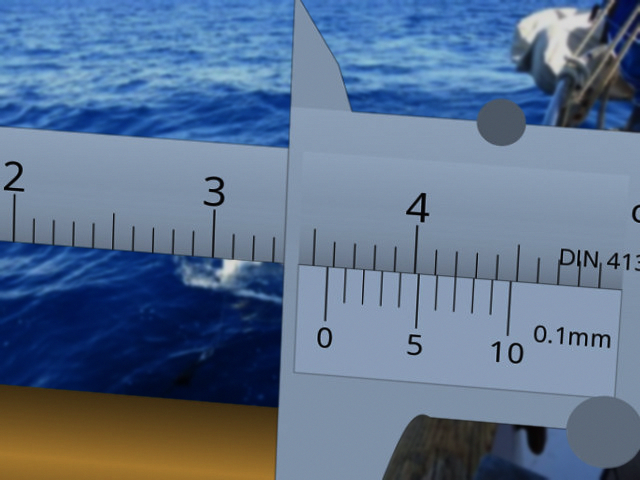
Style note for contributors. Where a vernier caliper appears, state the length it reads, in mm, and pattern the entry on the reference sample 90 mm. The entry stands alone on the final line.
35.7 mm
